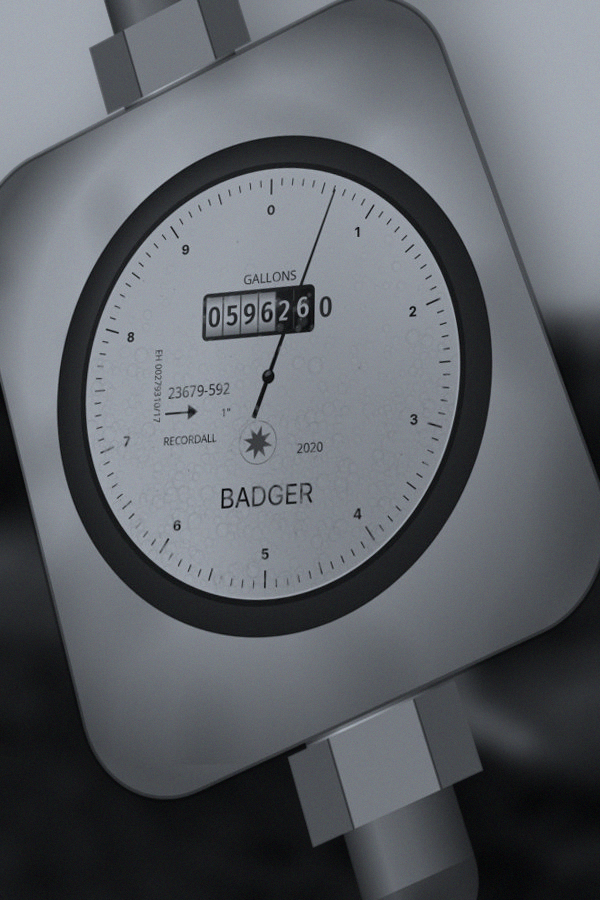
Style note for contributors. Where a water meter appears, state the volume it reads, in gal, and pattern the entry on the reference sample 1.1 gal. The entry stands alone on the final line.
596260.6 gal
